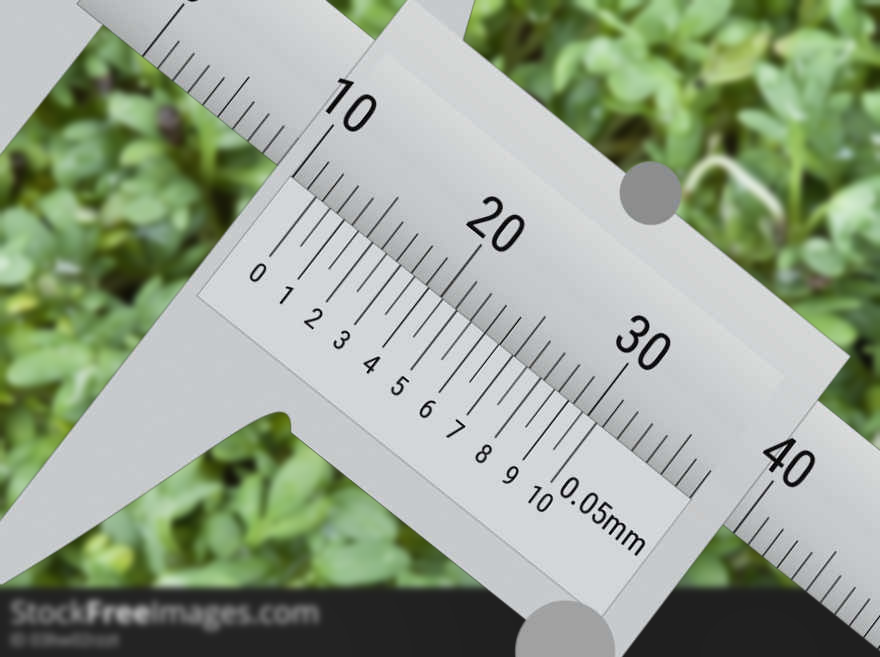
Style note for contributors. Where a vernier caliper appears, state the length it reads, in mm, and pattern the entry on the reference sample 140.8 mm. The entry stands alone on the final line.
11.6 mm
